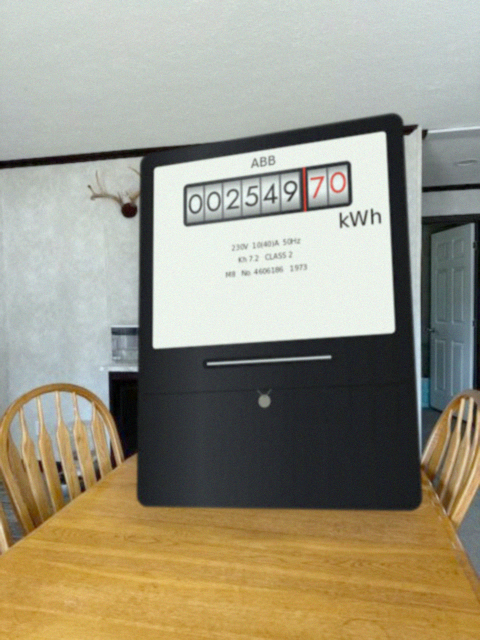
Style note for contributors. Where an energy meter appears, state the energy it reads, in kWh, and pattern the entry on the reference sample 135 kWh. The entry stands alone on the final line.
2549.70 kWh
